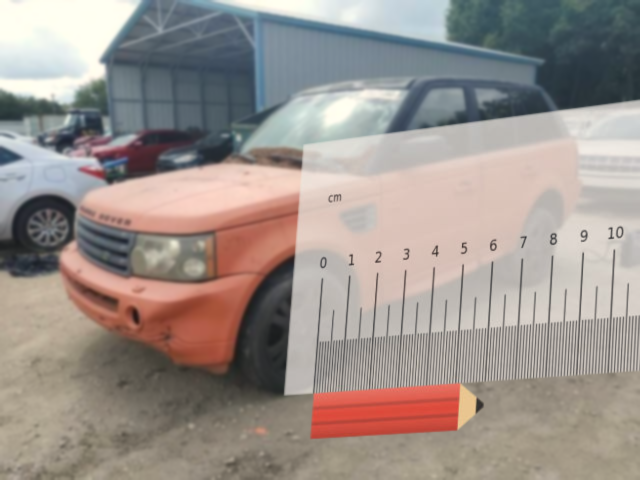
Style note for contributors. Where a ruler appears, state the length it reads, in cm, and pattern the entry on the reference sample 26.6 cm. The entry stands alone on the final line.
6 cm
